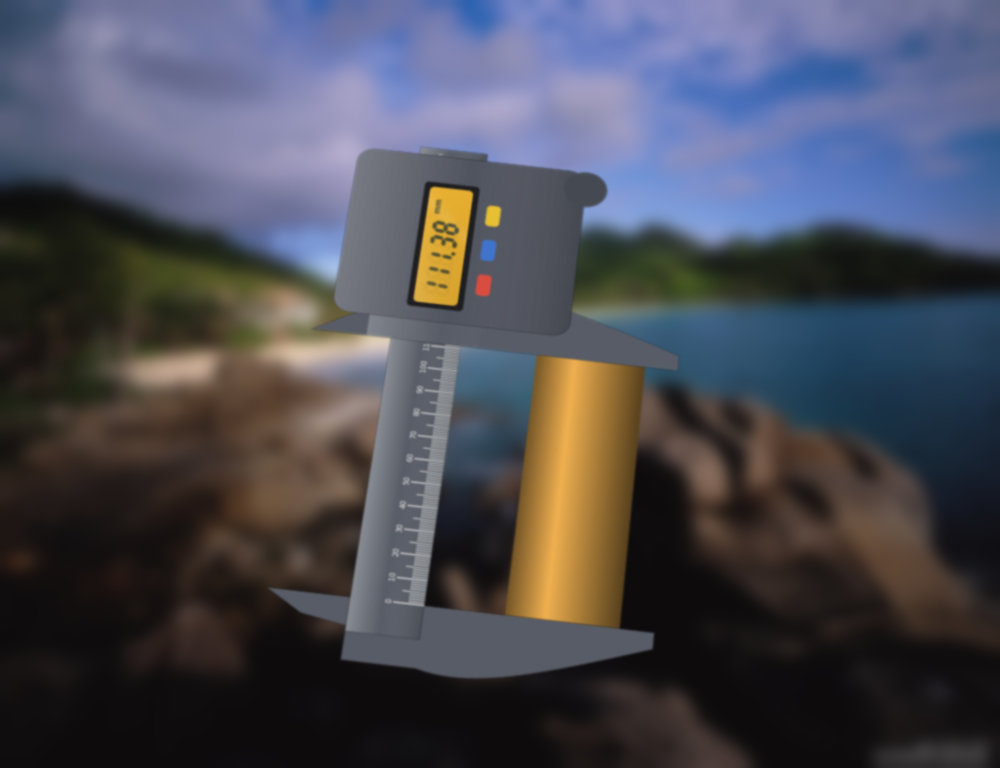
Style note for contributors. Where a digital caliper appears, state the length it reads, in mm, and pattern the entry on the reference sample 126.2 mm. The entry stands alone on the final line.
111.38 mm
